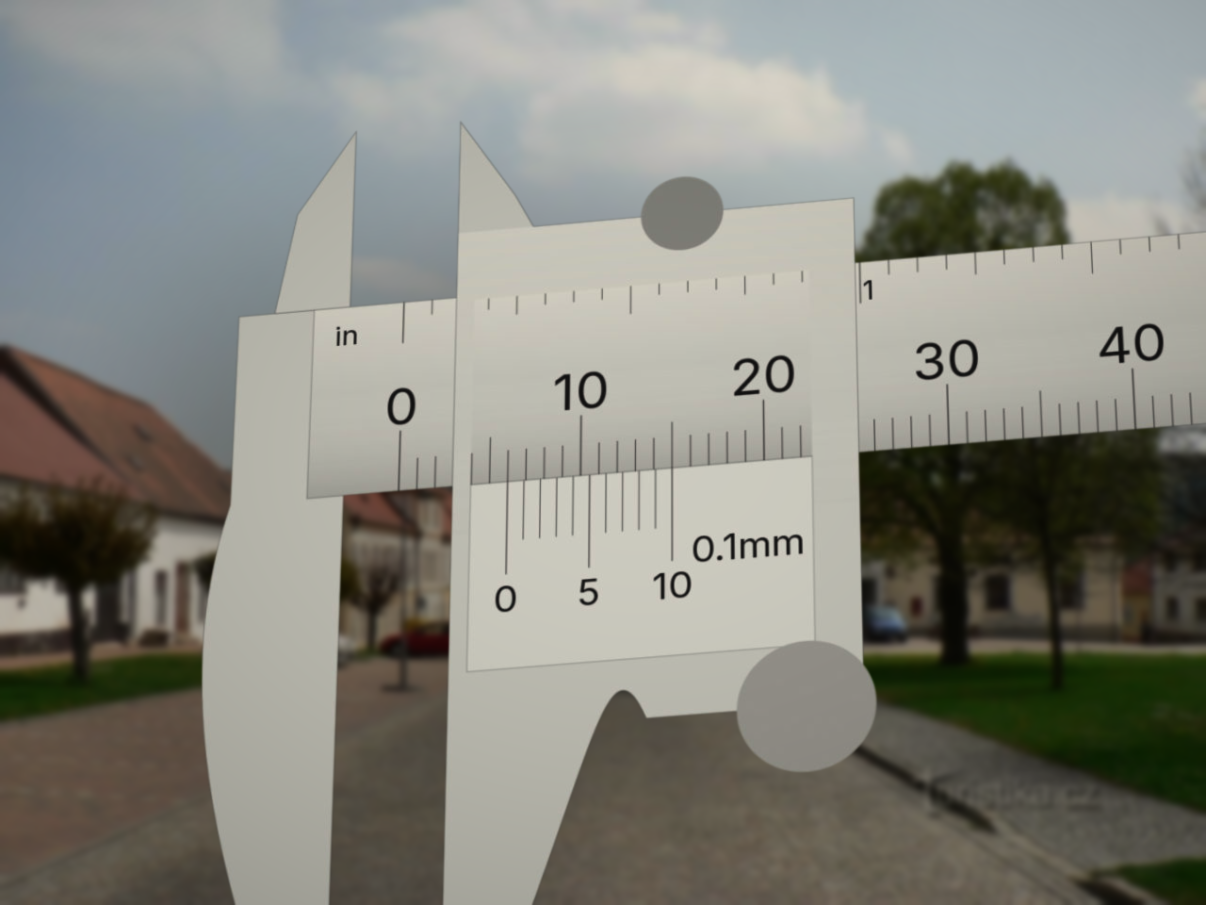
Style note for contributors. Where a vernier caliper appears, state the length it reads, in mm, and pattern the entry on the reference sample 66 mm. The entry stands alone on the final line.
6.0 mm
